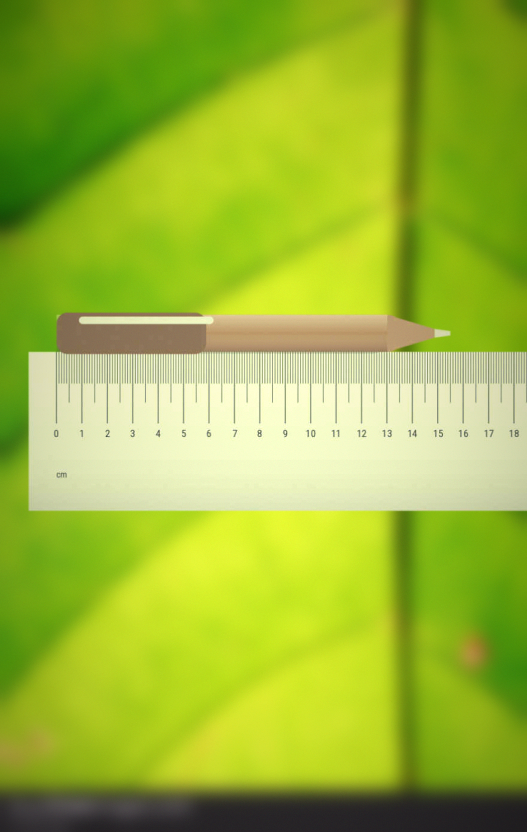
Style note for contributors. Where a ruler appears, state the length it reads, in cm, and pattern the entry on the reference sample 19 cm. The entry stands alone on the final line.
15.5 cm
